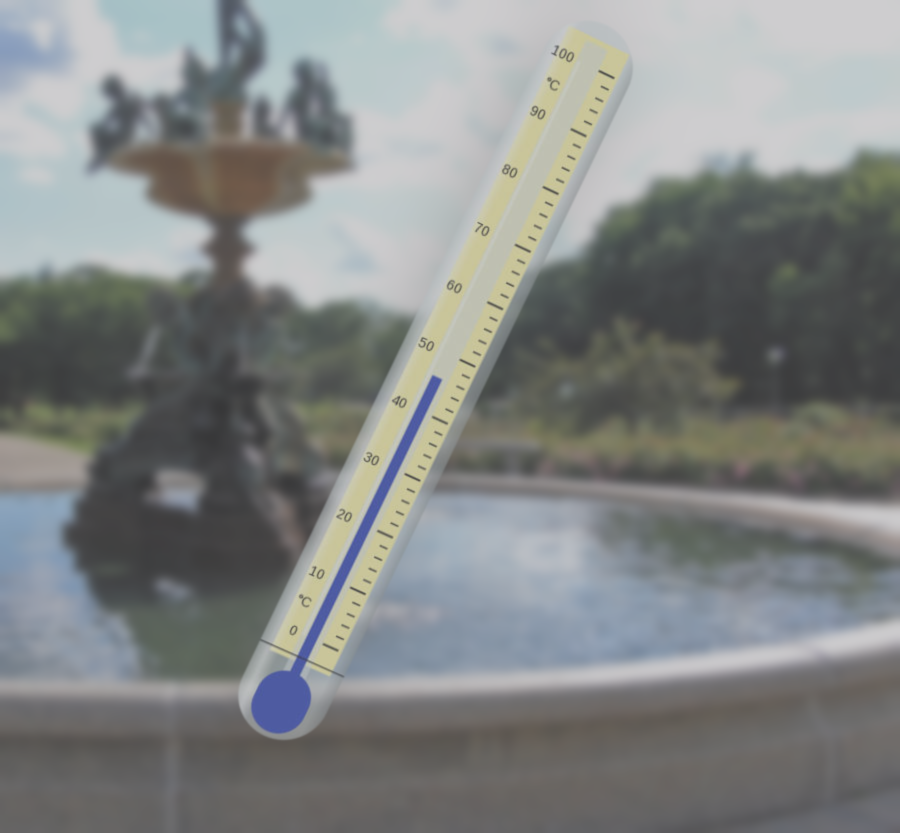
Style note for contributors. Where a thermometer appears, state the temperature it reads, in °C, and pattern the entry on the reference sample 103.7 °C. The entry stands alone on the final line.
46 °C
